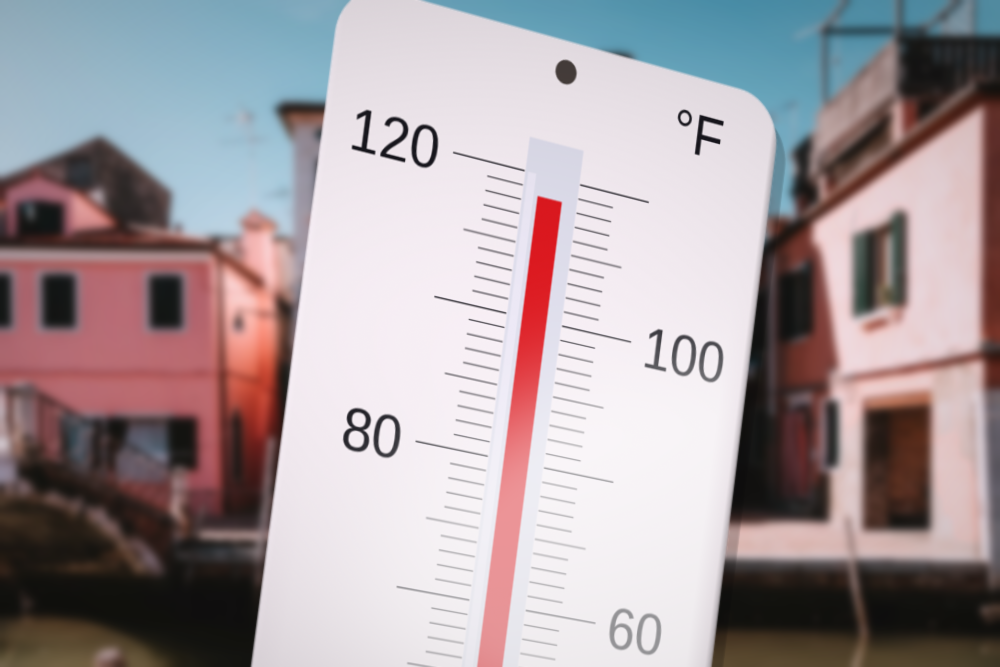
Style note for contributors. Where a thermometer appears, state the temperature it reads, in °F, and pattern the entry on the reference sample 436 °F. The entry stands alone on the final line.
117 °F
